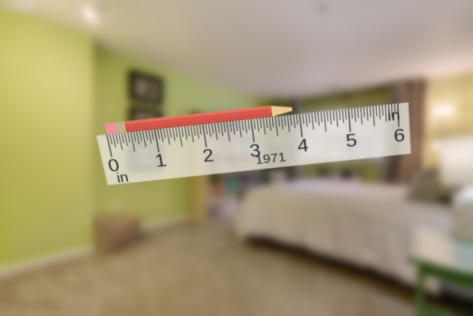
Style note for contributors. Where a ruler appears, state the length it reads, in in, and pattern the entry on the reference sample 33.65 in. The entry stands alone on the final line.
4 in
